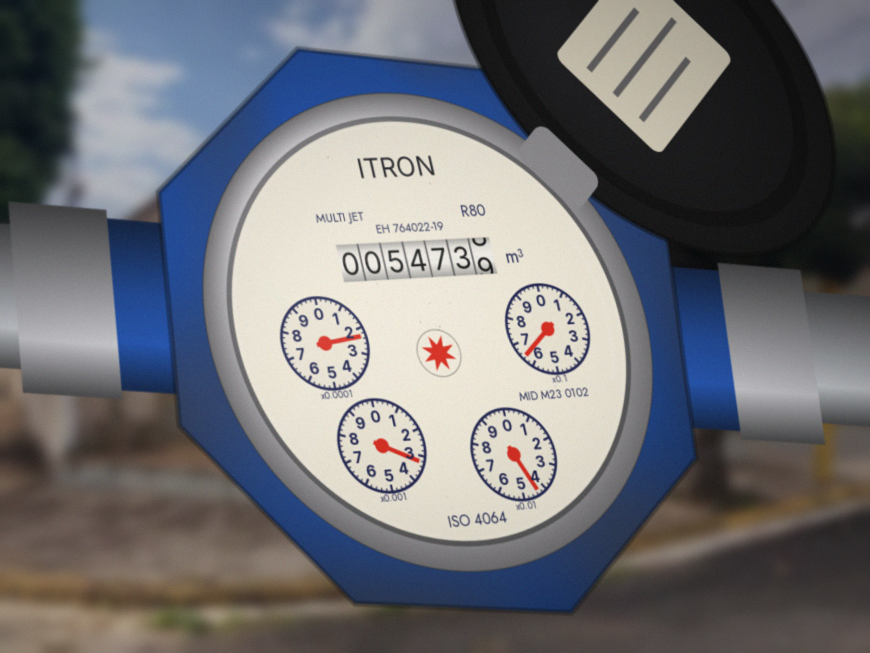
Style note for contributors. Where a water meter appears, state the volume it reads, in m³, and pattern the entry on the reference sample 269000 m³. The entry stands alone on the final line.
54738.6432 m³
